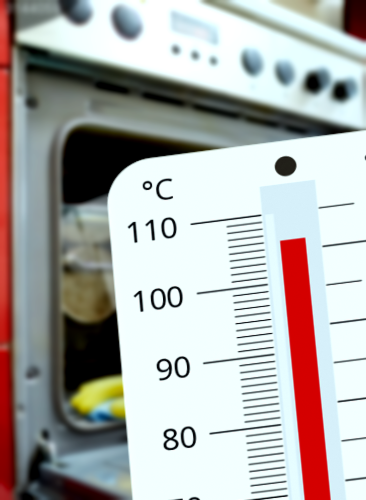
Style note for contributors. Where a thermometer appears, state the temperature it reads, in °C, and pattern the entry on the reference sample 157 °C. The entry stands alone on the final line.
106 °C
